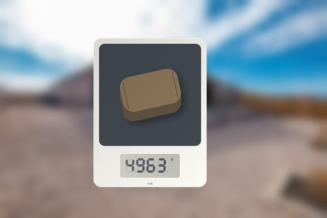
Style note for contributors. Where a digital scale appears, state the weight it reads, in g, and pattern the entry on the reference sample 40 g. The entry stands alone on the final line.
4963 g
